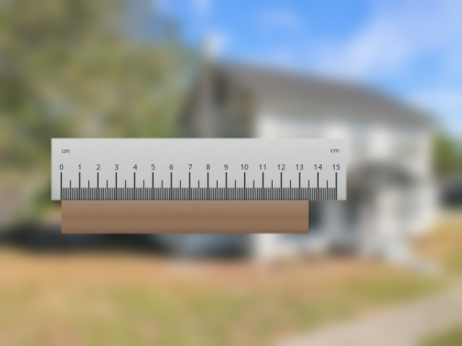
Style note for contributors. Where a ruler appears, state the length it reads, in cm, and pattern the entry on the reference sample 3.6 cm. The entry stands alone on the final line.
13.5 cm
